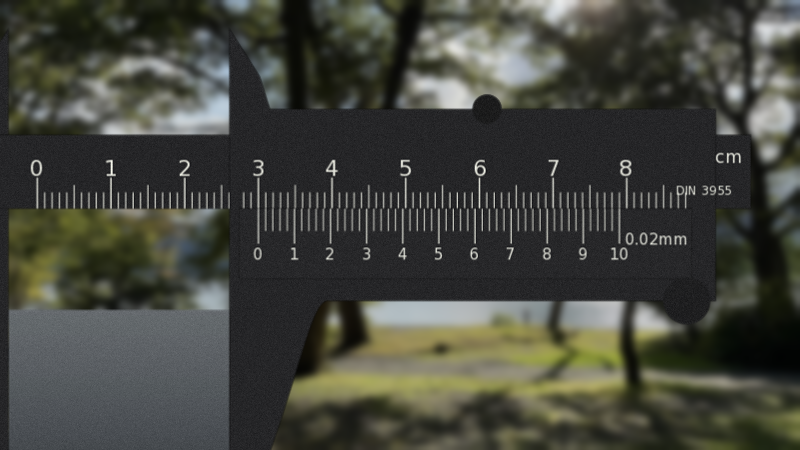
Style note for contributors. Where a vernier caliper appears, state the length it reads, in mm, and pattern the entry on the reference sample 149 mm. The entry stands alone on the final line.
30.0 mm
